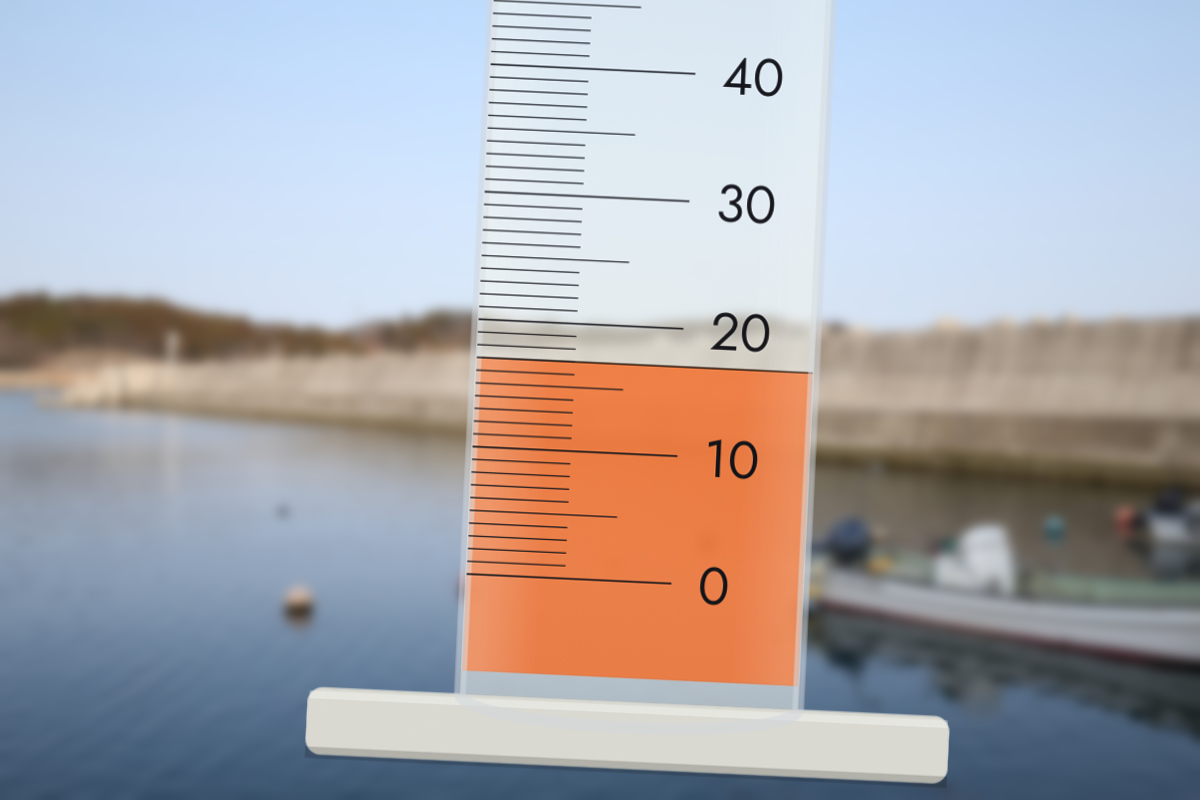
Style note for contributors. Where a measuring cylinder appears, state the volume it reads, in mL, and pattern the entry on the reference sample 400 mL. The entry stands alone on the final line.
17 mL
